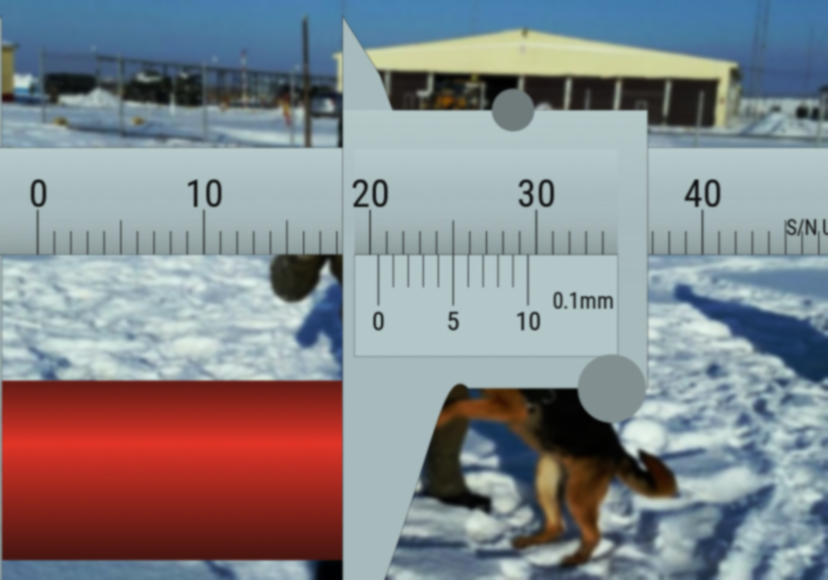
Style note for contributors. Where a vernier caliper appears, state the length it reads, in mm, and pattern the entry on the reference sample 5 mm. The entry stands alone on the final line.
20.5 mm
